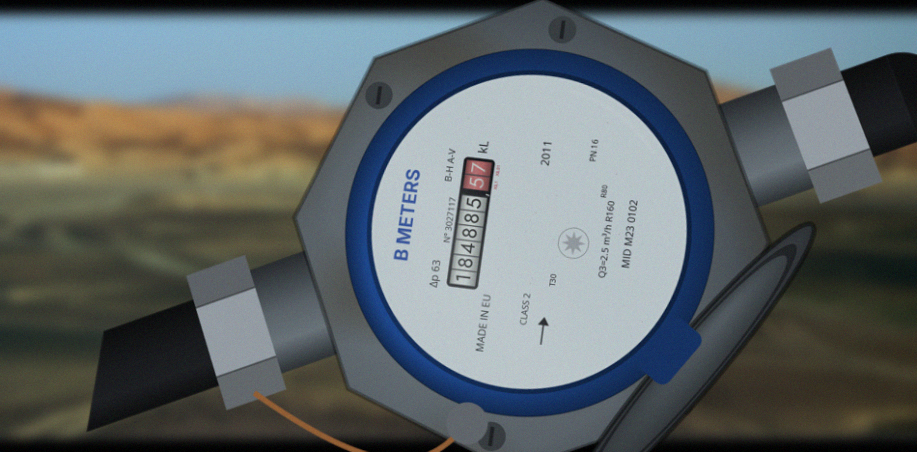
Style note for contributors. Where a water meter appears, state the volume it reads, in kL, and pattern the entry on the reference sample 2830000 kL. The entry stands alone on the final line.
184885.57 kL
